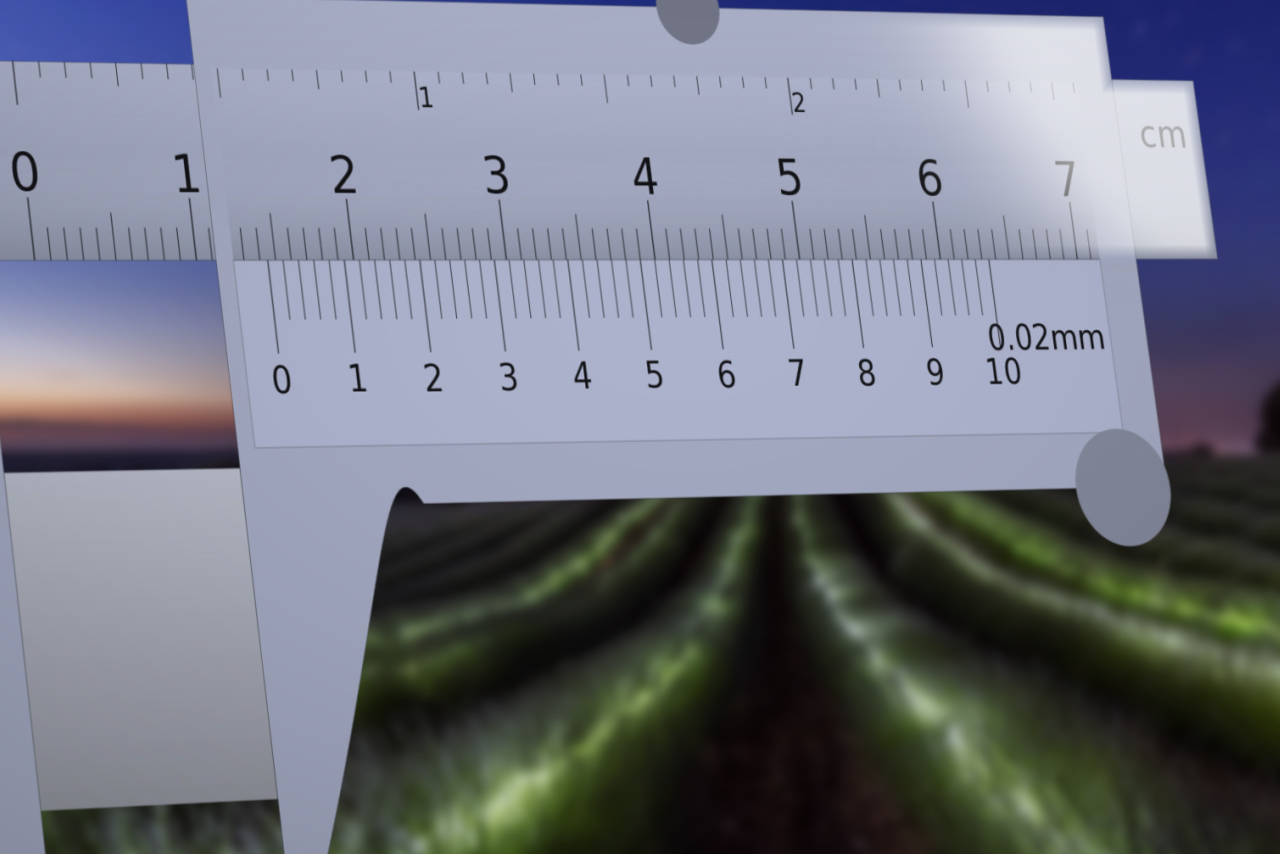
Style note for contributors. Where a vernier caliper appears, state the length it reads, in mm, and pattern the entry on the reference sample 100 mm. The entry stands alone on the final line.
14.5 mm
